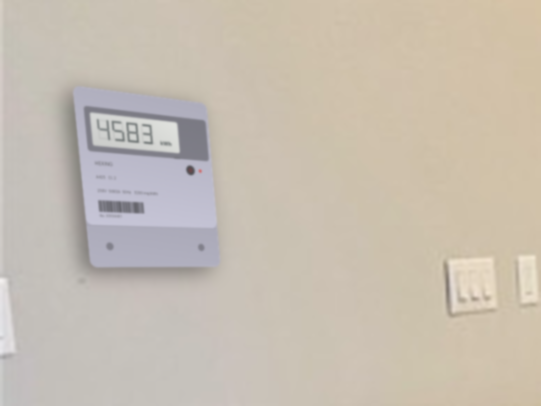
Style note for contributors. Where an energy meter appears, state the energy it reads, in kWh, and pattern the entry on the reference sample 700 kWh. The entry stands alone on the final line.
4583 kWh
